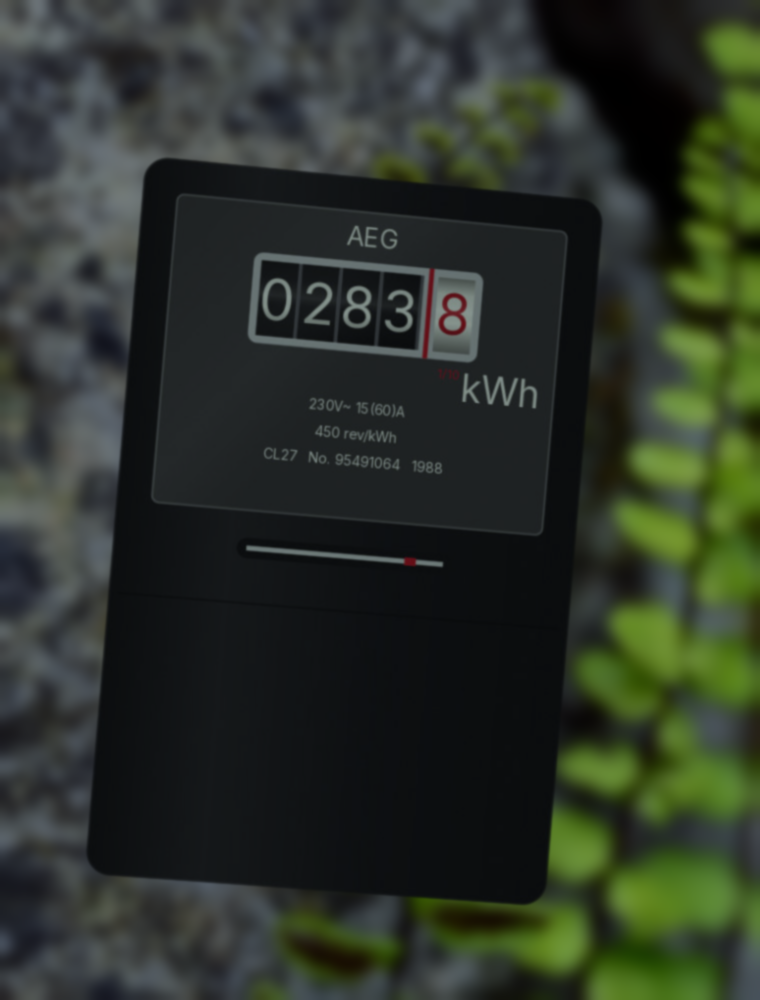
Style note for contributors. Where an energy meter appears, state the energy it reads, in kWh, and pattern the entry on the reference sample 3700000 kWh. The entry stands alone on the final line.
283.8 kWh
